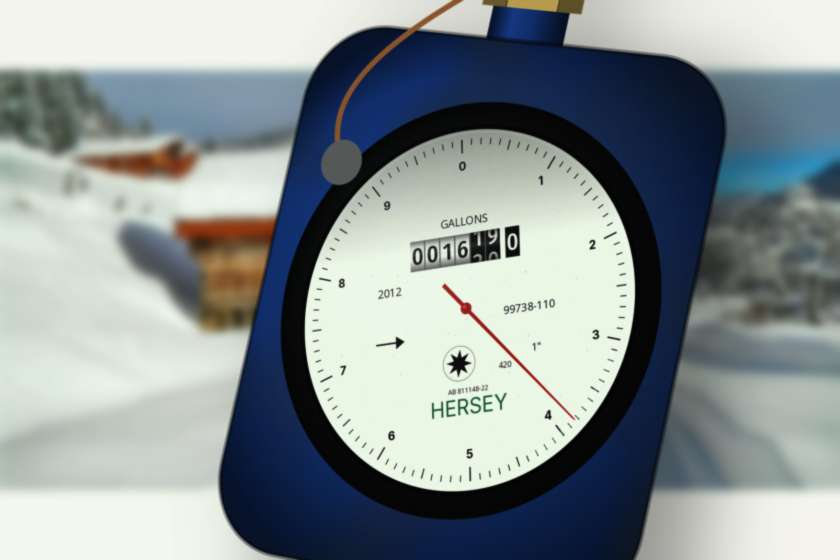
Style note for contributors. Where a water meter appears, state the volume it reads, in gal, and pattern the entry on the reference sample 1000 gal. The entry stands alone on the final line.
16193.8 gal
